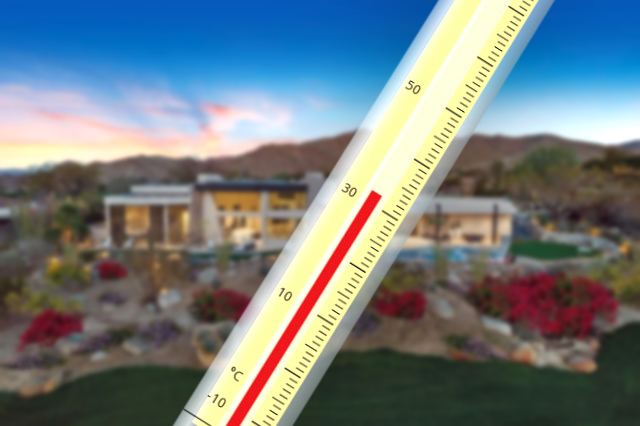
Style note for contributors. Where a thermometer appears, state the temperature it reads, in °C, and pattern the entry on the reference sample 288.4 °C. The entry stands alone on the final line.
32 °C
